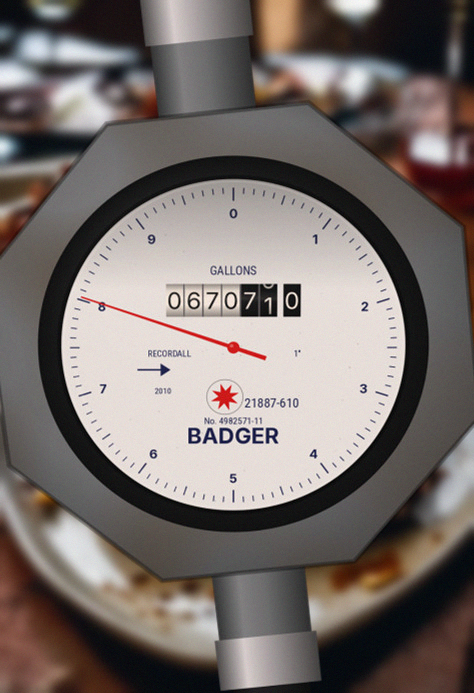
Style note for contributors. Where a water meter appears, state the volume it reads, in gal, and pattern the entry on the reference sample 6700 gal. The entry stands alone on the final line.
670708.0 gal
